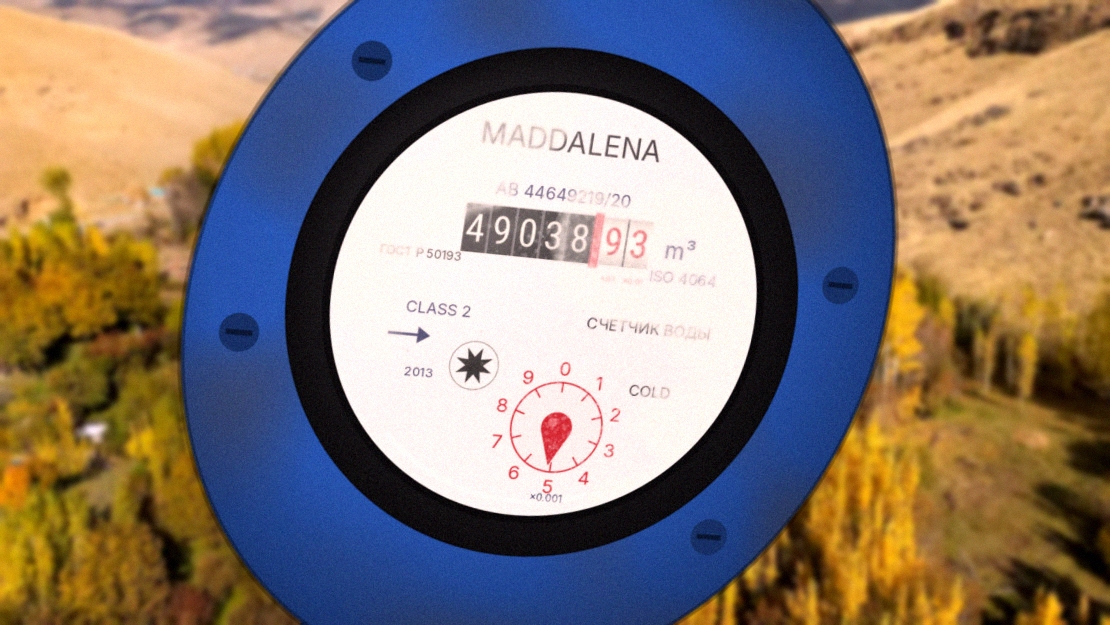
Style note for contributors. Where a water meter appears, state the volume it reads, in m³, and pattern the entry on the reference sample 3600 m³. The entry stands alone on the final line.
49038.935 m³
